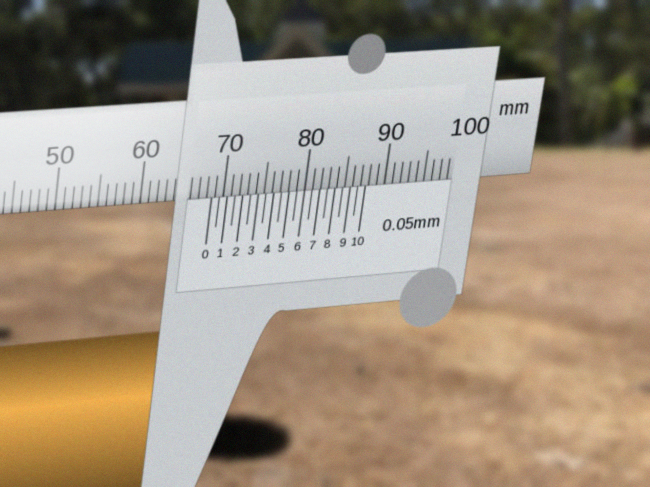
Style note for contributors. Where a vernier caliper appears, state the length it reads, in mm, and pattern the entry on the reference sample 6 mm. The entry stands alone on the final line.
68.6 mm
